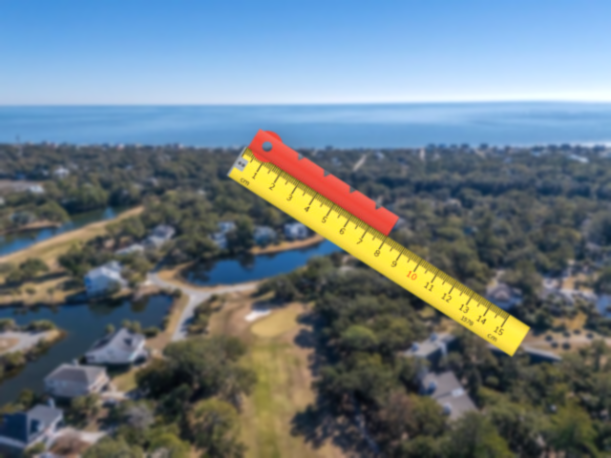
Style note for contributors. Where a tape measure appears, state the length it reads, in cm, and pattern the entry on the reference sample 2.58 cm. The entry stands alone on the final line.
8 cm
